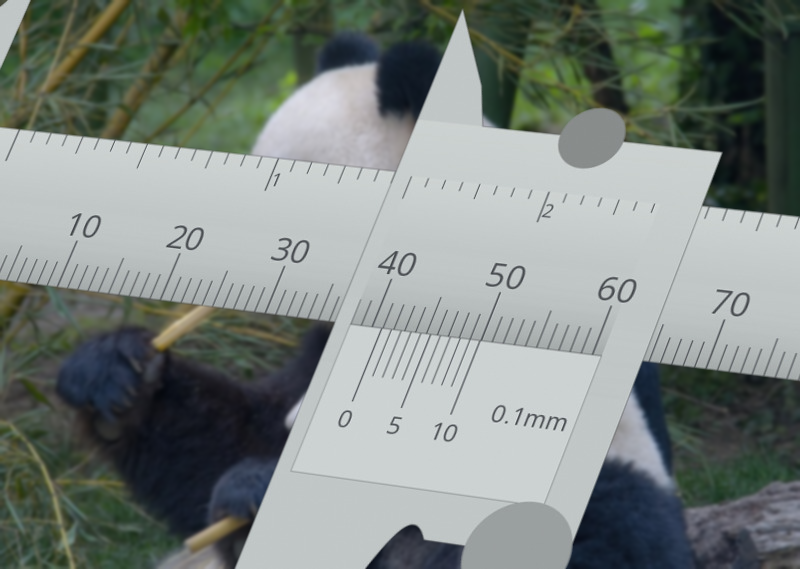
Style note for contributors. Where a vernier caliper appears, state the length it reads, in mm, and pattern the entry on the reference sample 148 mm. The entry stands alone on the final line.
40.9 mm
